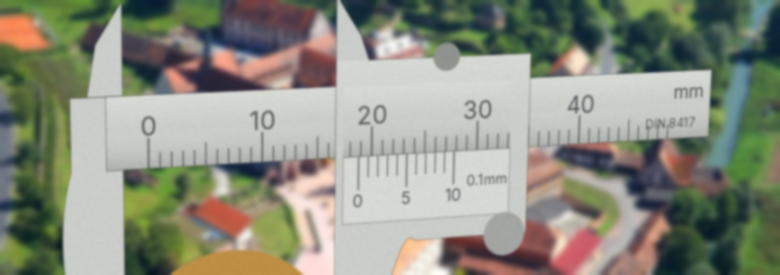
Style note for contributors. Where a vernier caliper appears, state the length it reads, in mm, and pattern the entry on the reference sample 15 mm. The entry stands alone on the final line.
18.8 mm
